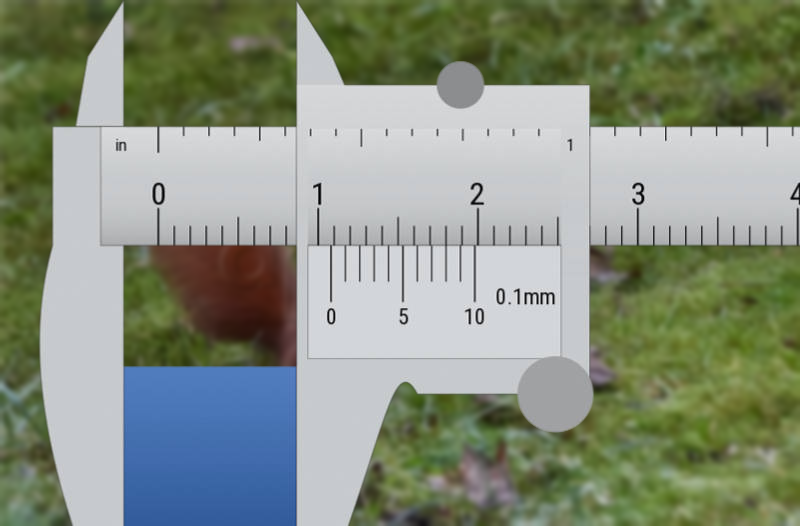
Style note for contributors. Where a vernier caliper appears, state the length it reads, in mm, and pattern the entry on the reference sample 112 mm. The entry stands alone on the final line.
10.8 mm
